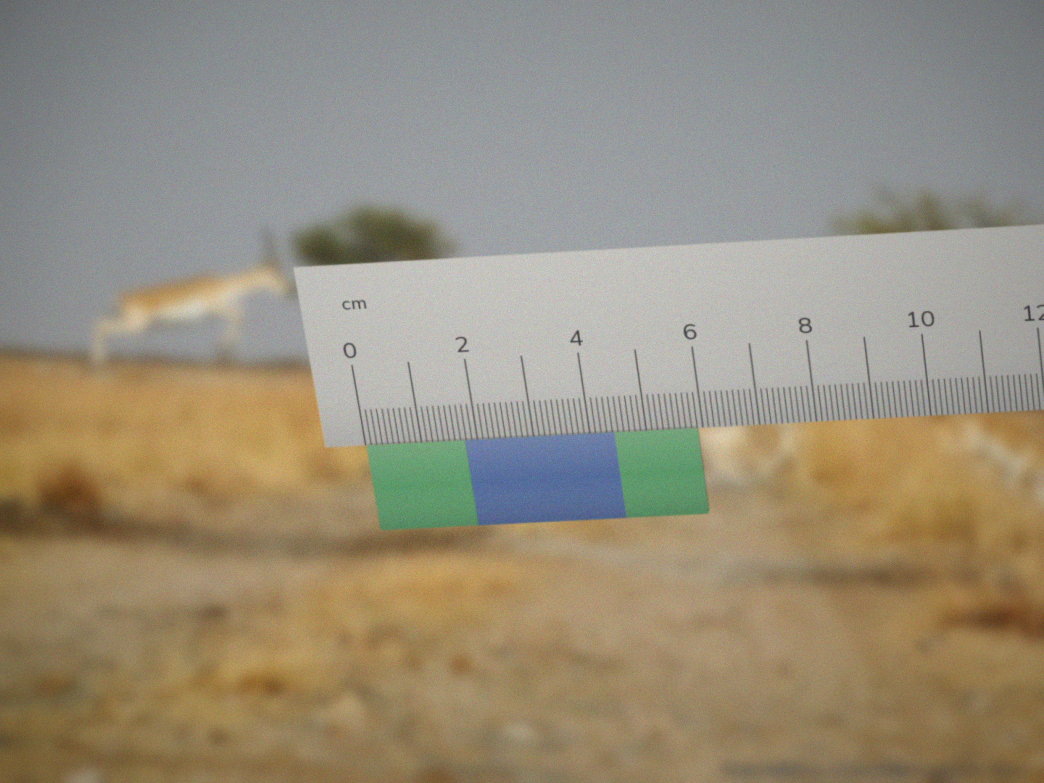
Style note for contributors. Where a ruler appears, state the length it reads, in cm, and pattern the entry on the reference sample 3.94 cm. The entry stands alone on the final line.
5.9 cm
